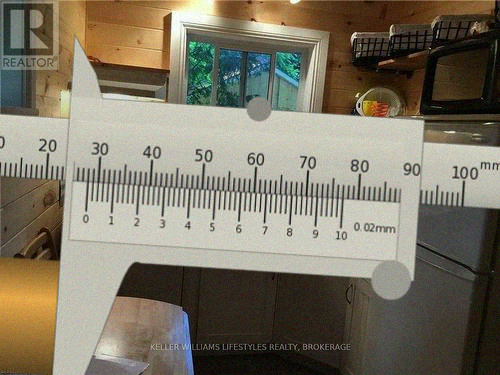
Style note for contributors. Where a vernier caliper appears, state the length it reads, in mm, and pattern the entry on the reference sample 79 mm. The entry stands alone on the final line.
28.0 mm
